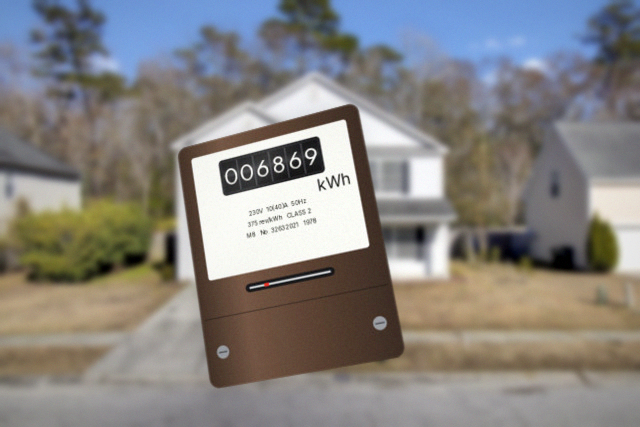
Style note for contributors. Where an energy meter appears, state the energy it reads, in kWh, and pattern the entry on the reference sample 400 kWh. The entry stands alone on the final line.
6869 kWh
